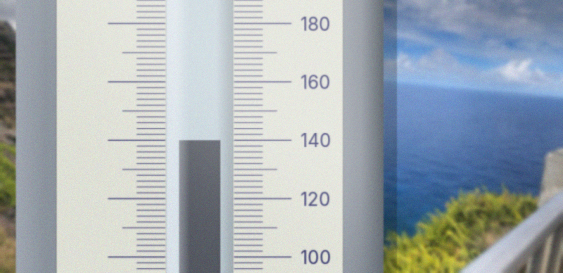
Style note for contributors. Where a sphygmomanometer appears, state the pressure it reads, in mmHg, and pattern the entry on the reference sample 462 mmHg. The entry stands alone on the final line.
140 mmHg
